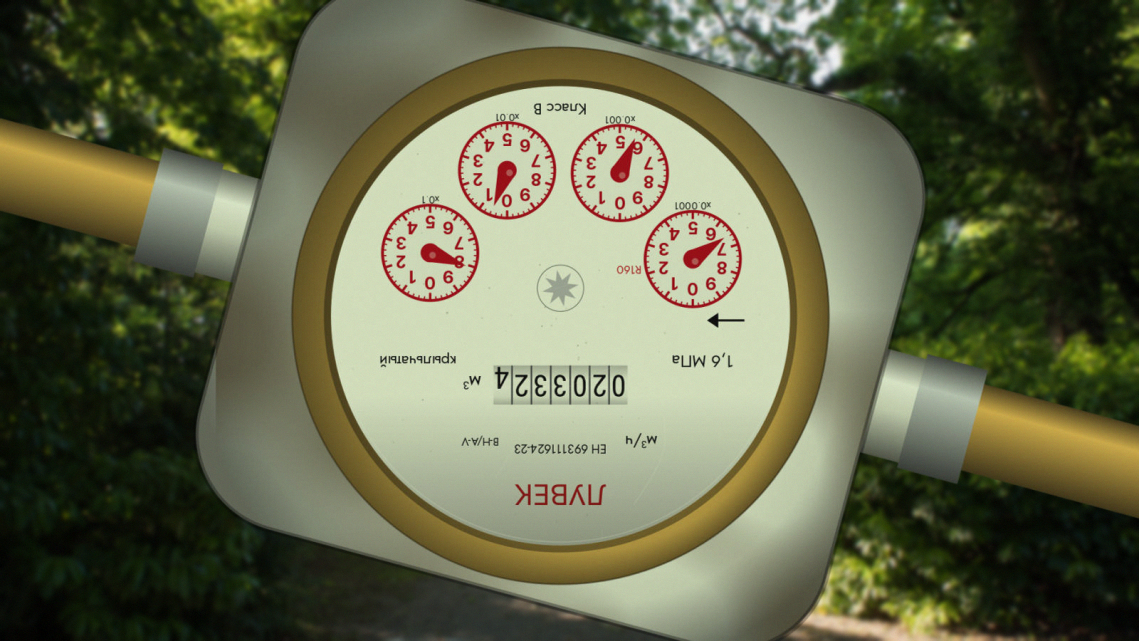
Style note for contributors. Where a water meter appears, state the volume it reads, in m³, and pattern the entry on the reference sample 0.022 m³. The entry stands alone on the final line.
203323.8056 m³
